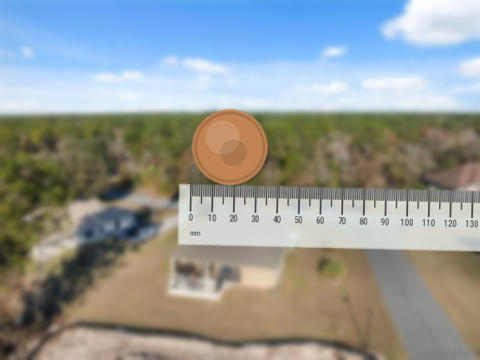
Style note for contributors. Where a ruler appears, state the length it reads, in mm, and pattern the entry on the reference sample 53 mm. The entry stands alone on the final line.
35 mm
